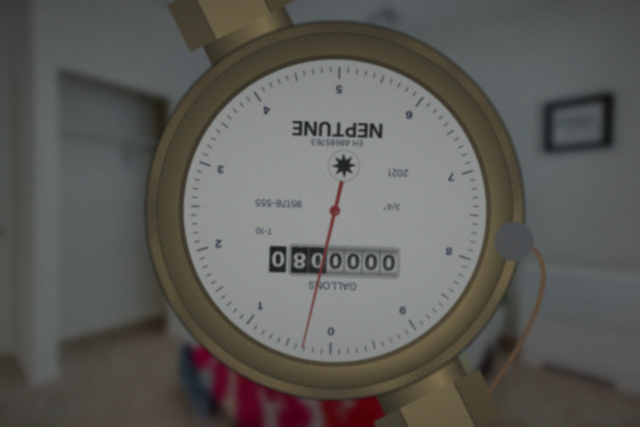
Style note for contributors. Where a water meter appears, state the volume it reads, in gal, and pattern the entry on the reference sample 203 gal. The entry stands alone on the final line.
80.3 gal
